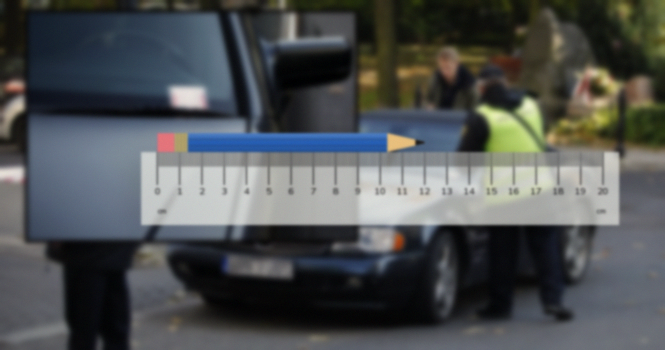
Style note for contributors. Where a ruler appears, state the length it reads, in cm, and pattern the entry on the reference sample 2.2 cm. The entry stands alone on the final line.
12 cm
